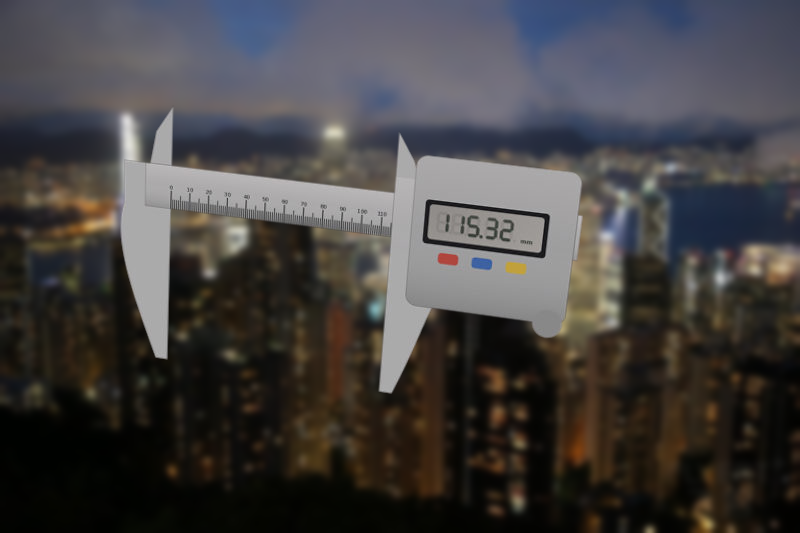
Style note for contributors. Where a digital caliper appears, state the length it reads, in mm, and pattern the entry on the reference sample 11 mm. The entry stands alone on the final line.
115.32 mm
